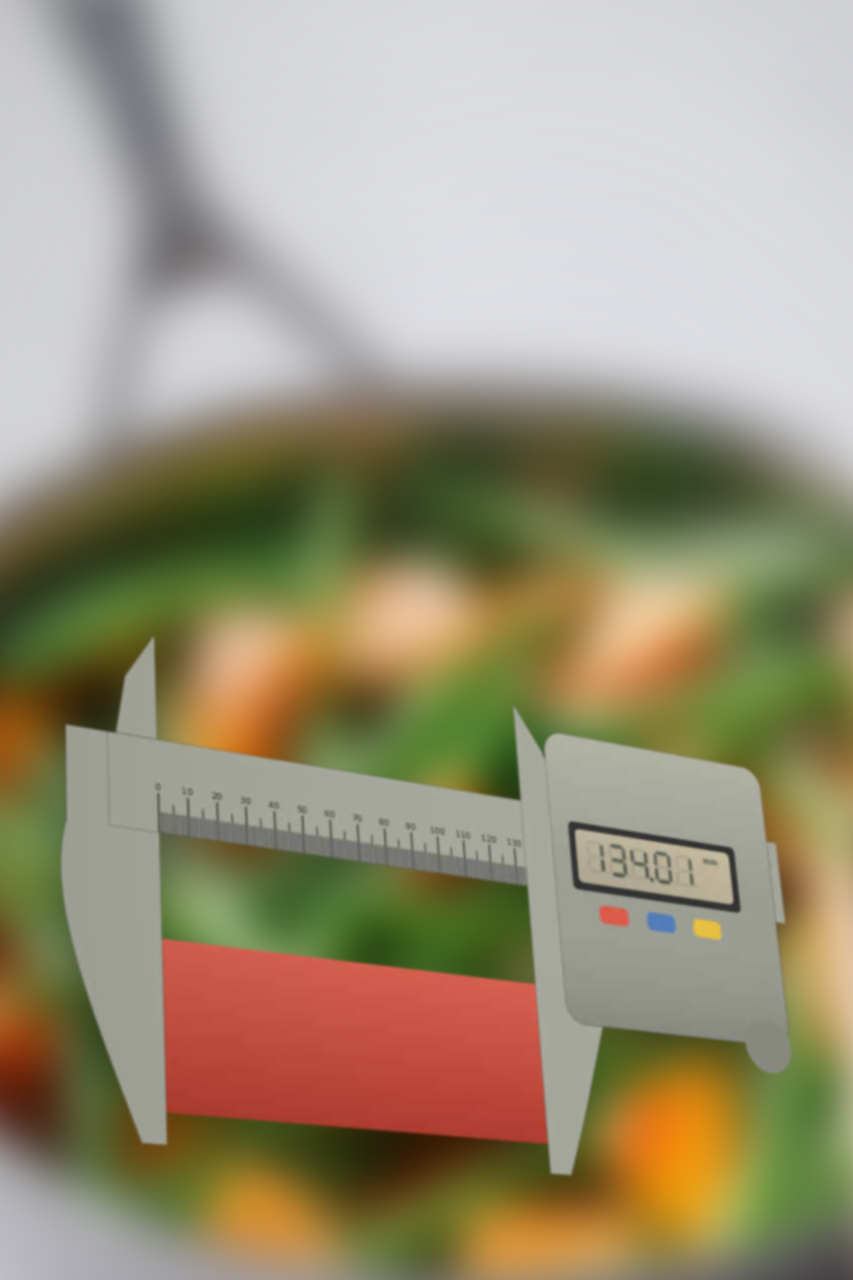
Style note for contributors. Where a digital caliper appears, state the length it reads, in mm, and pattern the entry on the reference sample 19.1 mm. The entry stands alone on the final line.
134.01 mm
